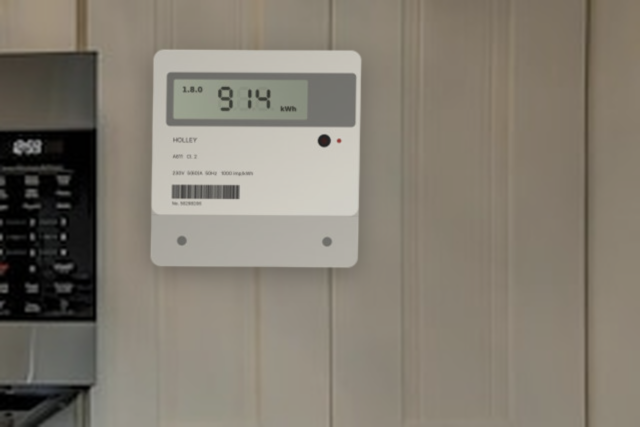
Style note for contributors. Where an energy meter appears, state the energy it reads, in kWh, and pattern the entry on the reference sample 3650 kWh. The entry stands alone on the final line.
914 kWh
